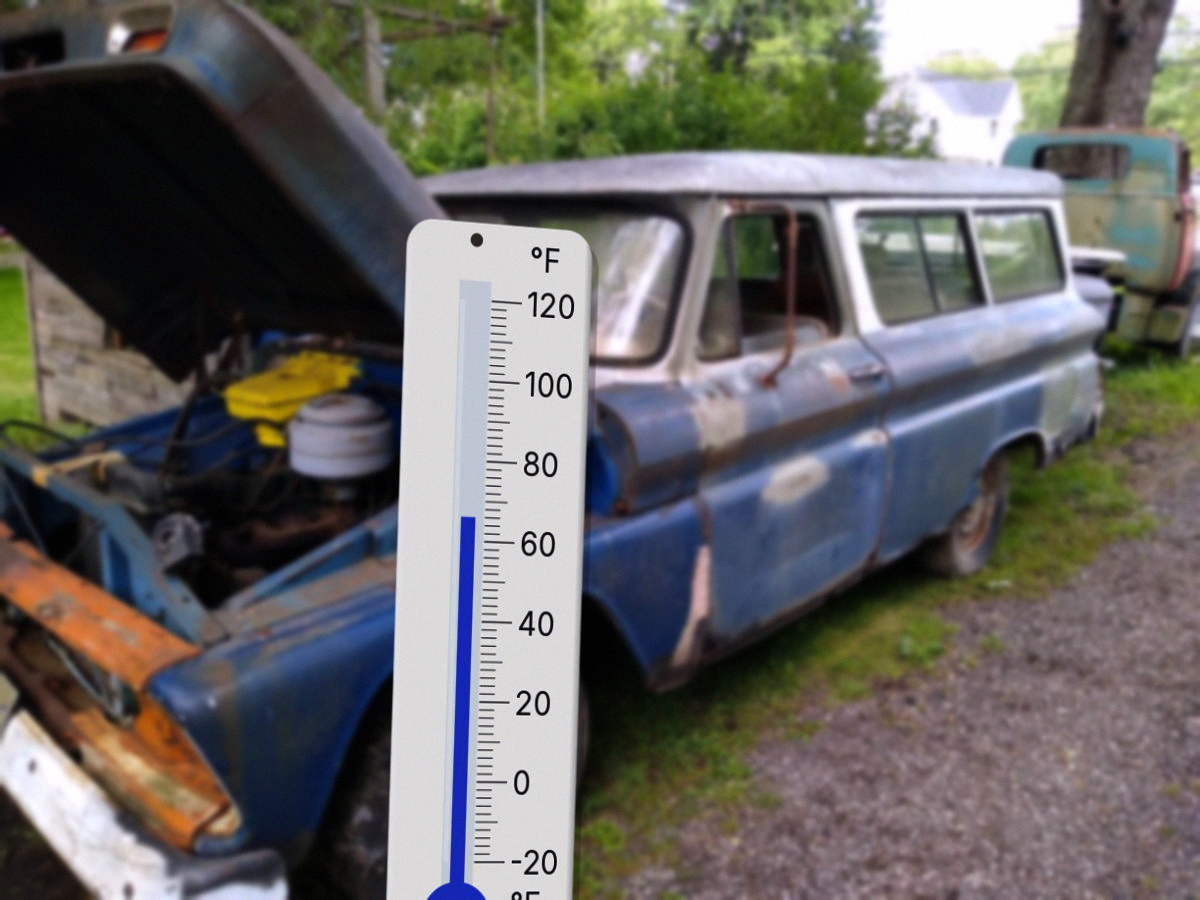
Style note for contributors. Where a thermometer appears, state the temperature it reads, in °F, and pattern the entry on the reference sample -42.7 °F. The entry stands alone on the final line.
66 °F
